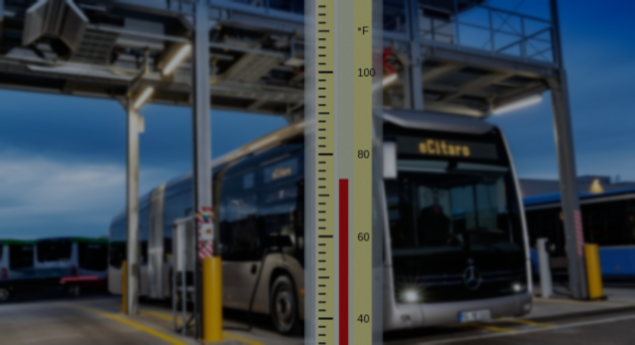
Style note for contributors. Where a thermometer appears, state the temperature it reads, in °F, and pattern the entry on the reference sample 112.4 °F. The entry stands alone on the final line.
74 °F
